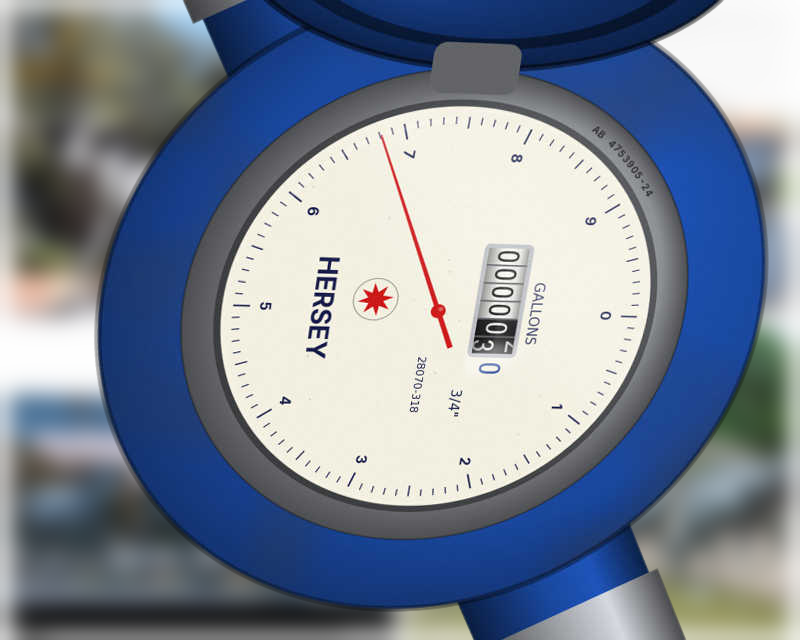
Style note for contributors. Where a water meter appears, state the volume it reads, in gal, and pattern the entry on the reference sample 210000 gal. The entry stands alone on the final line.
26.8 gal
